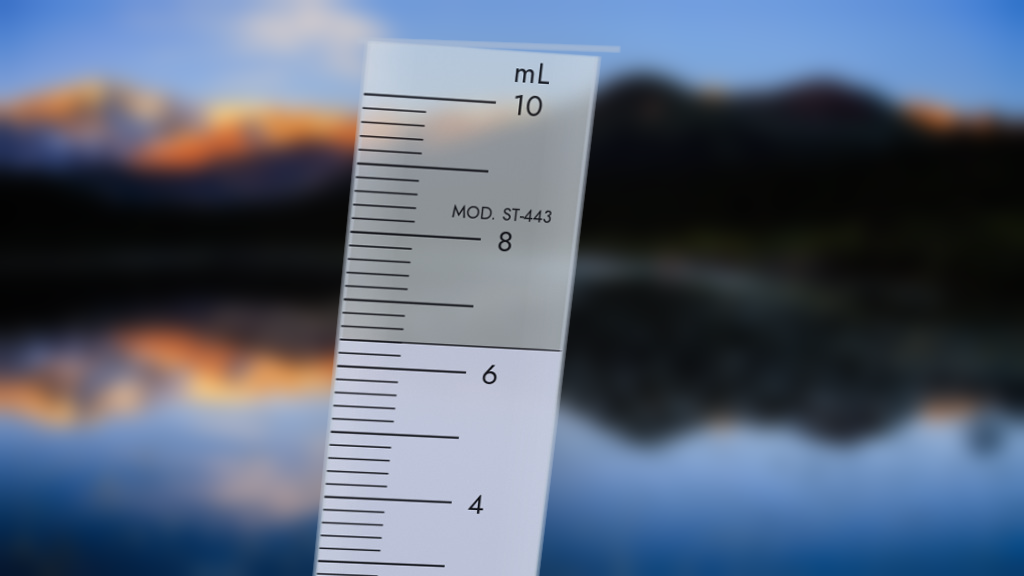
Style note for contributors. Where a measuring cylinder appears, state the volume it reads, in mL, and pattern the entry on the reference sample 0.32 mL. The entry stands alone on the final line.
6.4 mL
